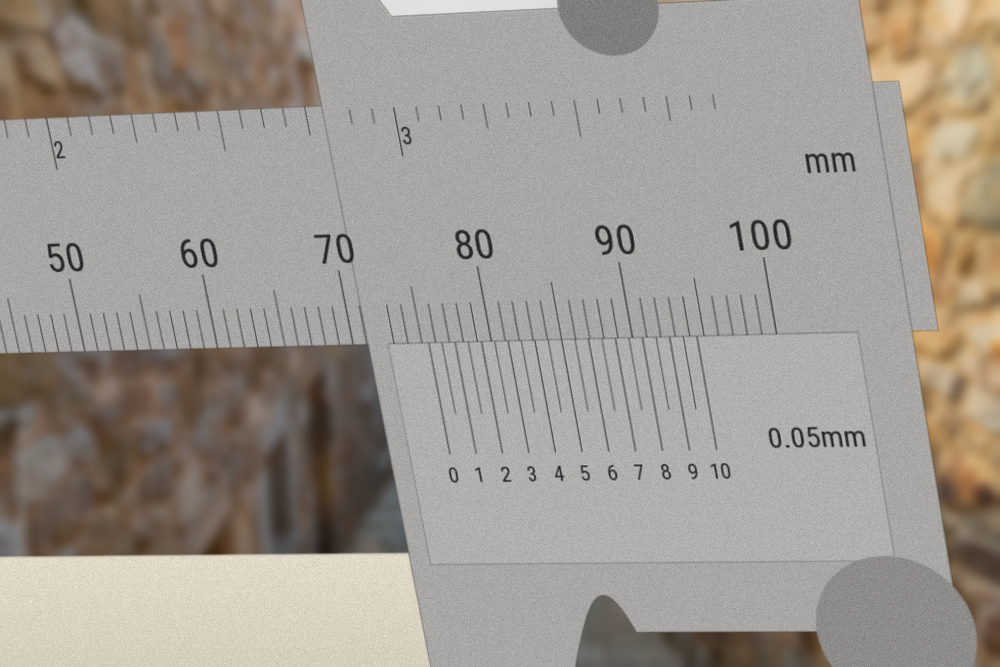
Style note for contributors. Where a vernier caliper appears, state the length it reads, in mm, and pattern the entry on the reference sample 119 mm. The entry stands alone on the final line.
75.5 mm
